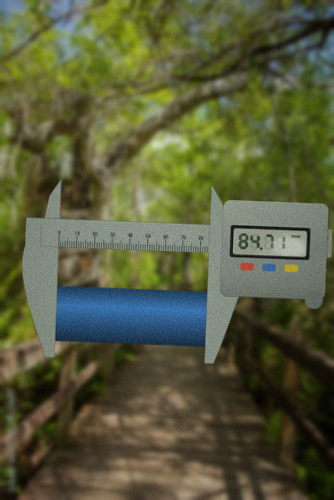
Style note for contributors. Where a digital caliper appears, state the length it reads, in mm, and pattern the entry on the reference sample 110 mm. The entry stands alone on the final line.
84.71 mm
